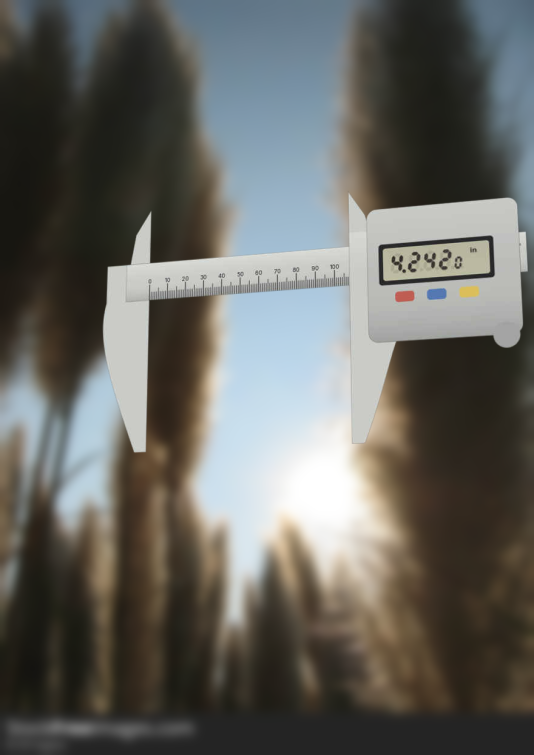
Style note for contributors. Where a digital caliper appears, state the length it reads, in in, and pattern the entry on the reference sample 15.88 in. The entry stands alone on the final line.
4.2420 in
